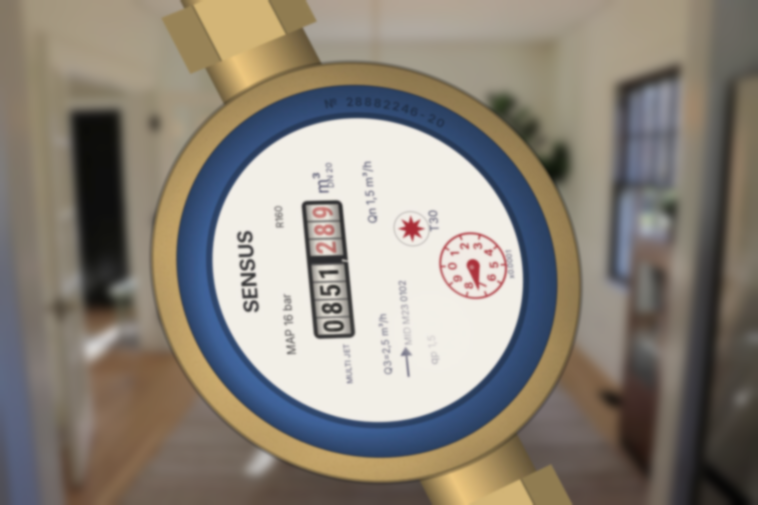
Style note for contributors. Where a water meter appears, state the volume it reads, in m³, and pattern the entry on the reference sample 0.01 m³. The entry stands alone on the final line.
851.2897 m³
